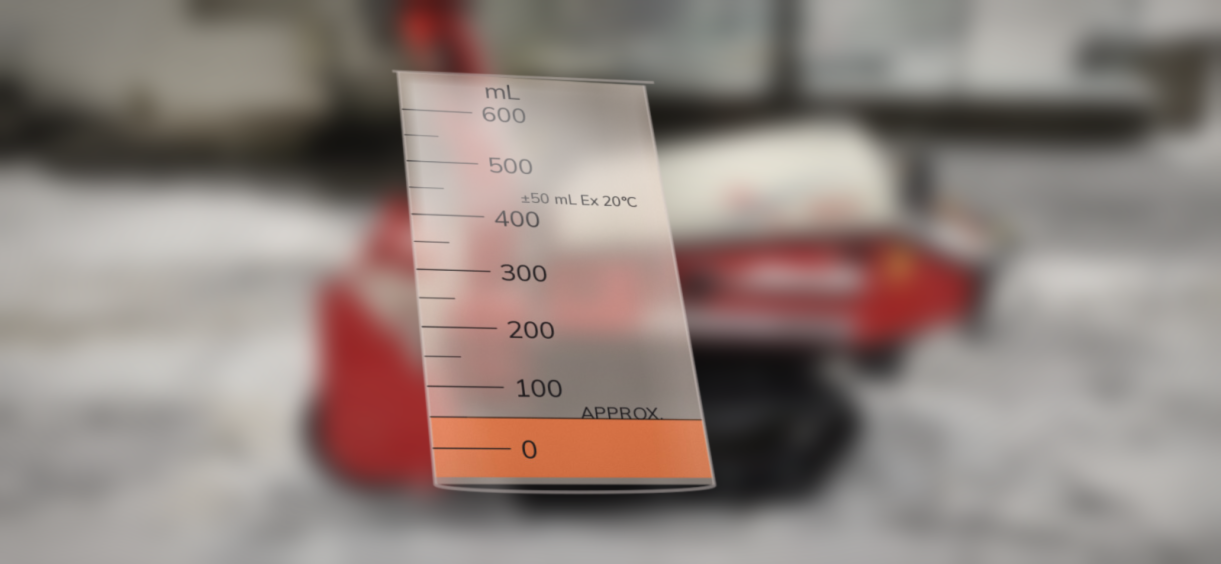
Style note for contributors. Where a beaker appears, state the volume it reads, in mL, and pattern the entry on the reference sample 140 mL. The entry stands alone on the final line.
50 mL
